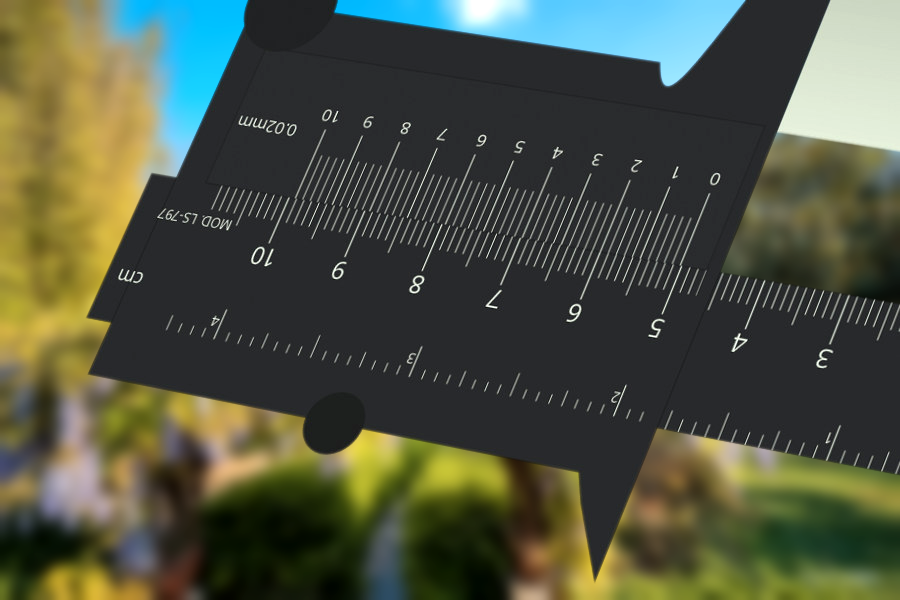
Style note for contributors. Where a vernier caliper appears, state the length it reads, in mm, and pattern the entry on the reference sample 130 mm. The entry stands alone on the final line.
50.2 mm
